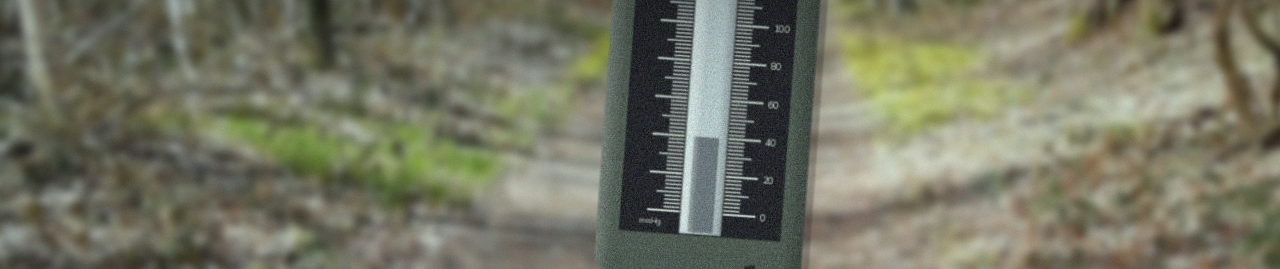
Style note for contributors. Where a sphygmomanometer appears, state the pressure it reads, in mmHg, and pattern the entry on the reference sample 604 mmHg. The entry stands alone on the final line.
40 mmHg
